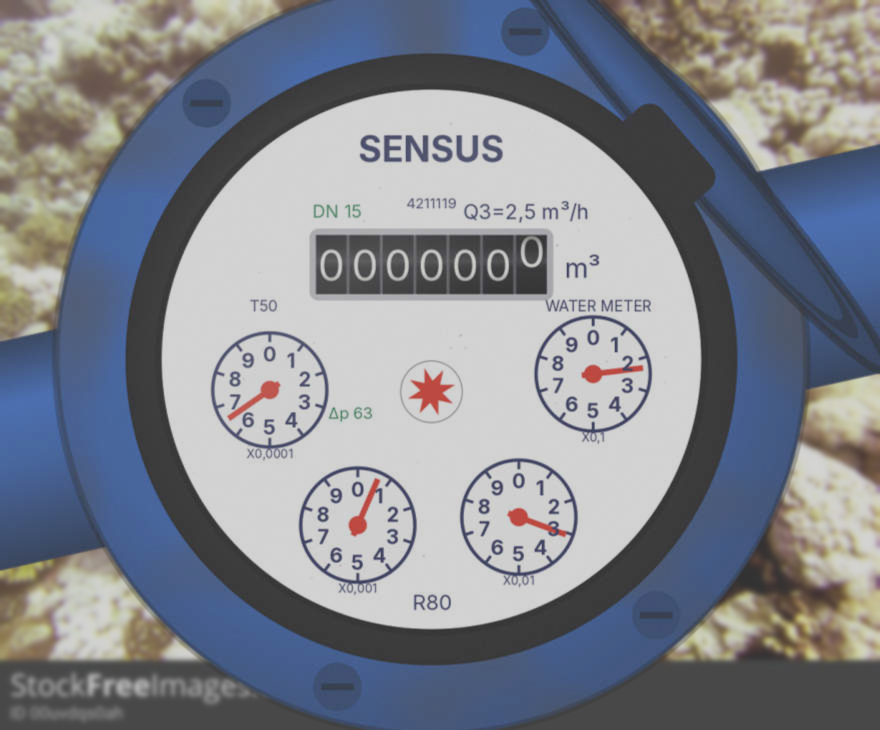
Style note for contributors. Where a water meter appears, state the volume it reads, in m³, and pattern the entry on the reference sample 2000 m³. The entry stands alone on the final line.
0.2306 m³
